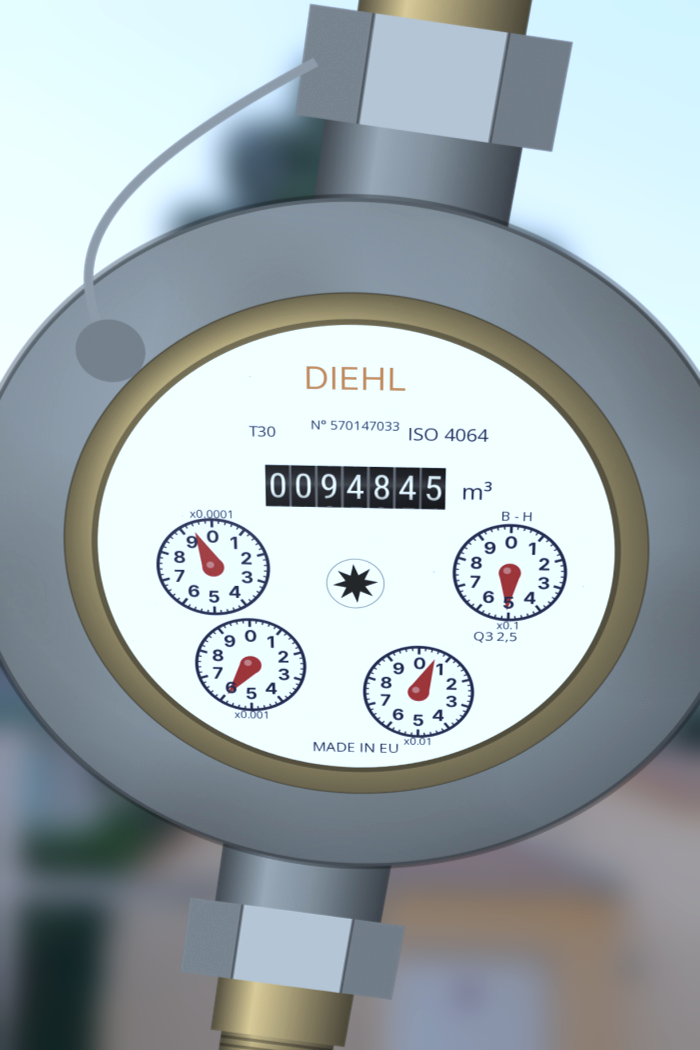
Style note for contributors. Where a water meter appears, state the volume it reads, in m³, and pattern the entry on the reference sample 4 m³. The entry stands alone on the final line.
94845.5059 m³
